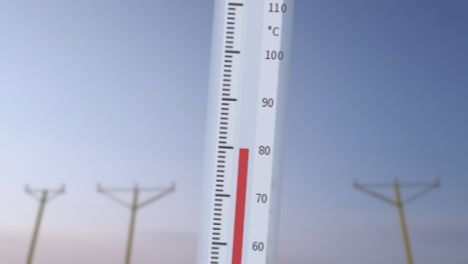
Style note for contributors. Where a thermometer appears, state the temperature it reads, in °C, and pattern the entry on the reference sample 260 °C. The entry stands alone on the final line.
80 °C
